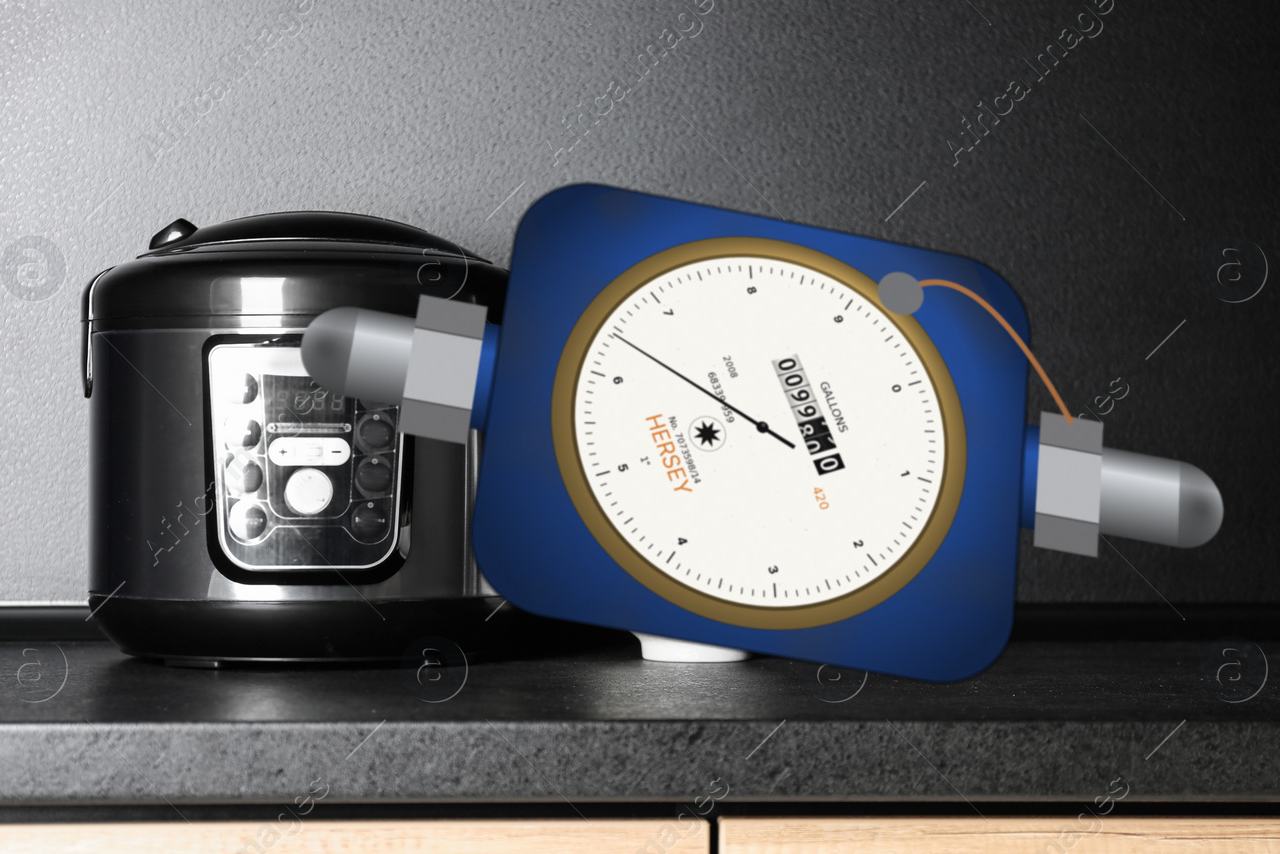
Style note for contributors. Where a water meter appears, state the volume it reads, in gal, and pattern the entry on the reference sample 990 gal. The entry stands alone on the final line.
99796.4 gal
